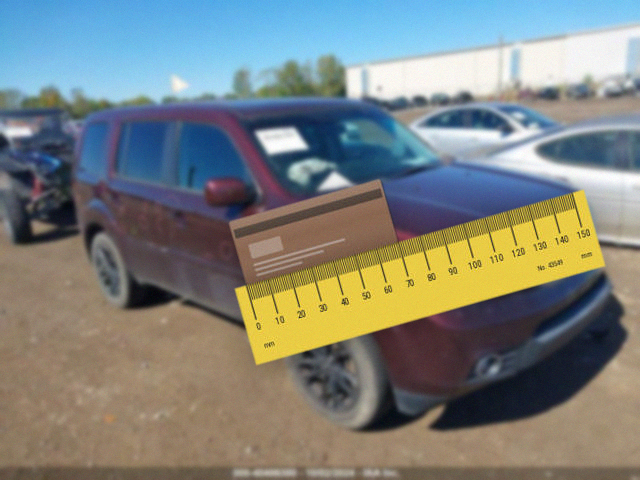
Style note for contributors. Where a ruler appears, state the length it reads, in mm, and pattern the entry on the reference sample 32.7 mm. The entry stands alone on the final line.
70 mm
